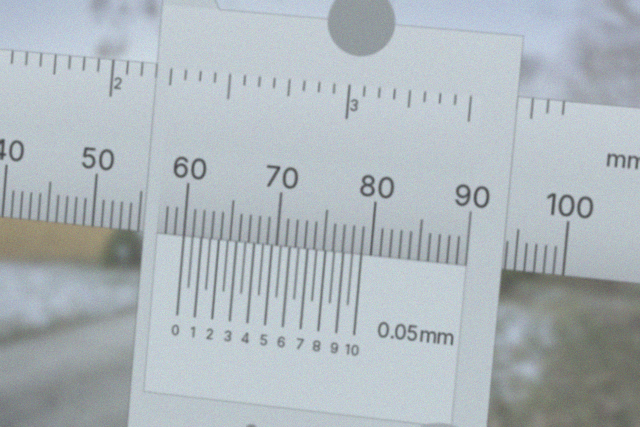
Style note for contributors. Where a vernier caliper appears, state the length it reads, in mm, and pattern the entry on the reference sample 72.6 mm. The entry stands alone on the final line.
60.0 mm
